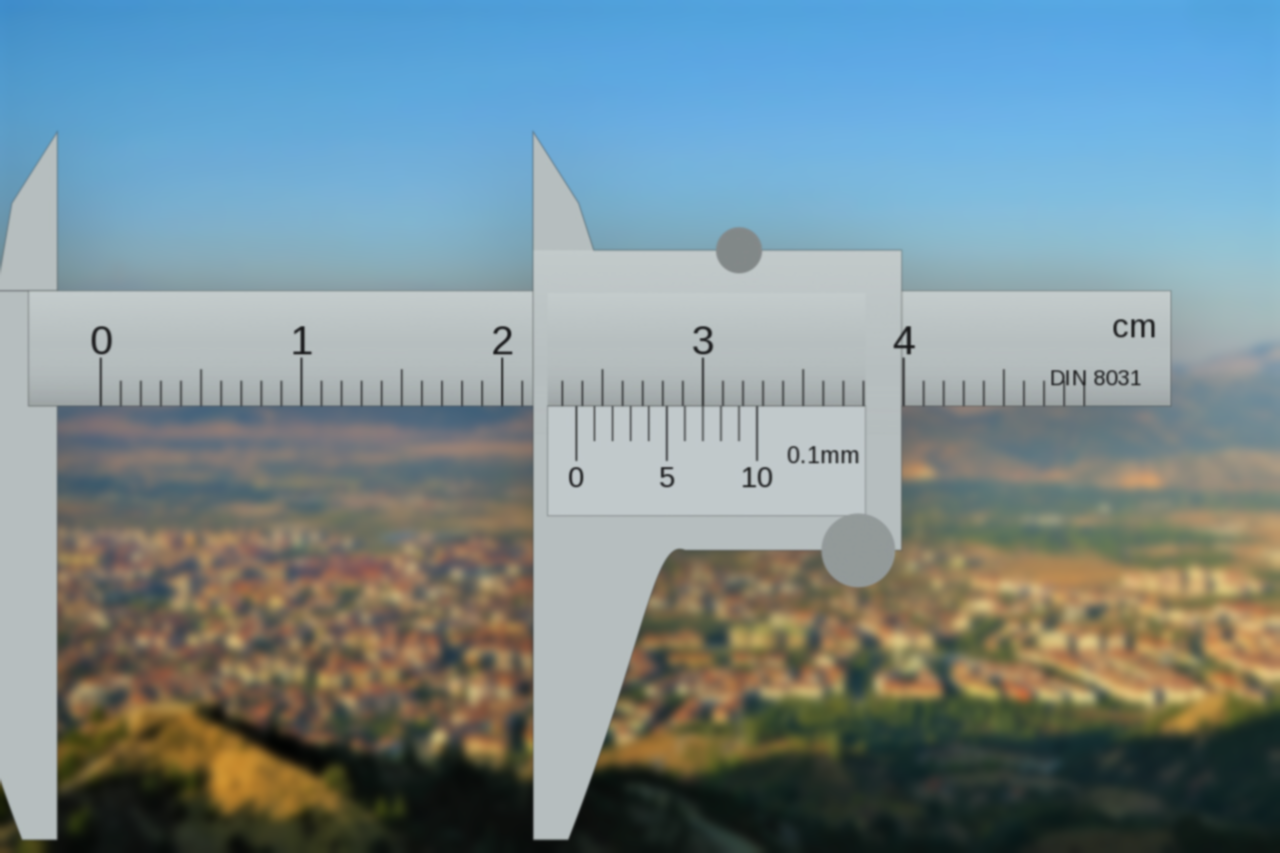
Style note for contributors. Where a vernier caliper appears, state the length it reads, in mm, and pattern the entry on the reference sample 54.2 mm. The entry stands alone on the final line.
23.7 mm
